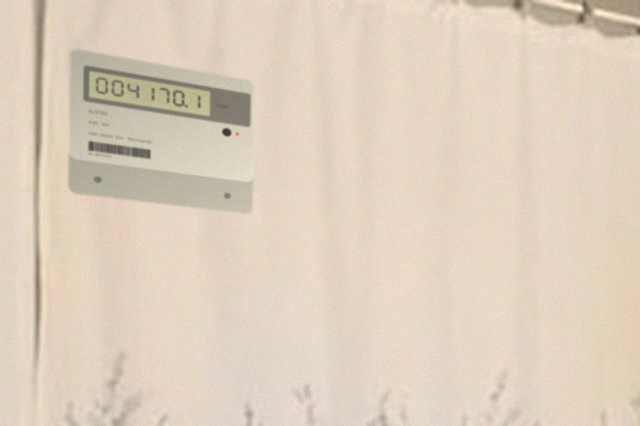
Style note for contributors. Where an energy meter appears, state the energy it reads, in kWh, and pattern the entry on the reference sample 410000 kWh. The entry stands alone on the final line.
4170.1 kWh
